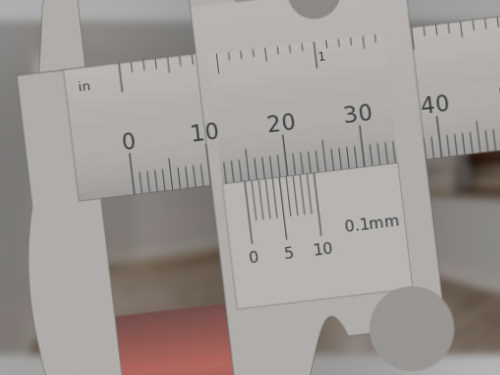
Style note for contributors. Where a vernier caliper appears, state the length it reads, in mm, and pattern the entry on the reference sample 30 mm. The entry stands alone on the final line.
14.4 mm
